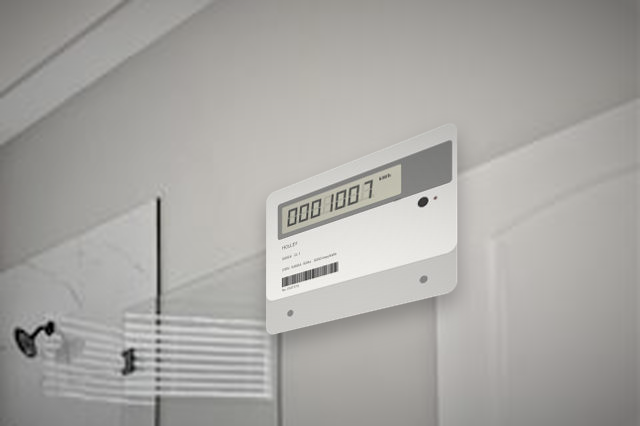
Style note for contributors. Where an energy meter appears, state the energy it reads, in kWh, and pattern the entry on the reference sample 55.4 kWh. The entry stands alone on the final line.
1007 kWh
